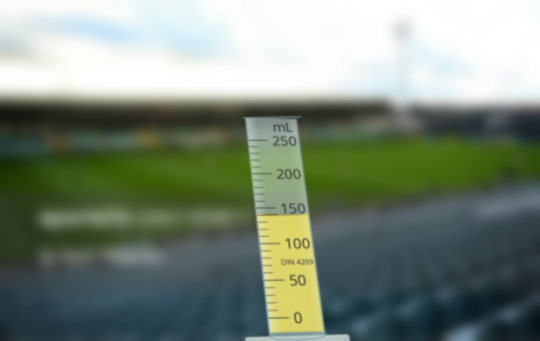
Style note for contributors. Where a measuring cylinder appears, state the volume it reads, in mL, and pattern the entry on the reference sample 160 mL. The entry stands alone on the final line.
140 mL
